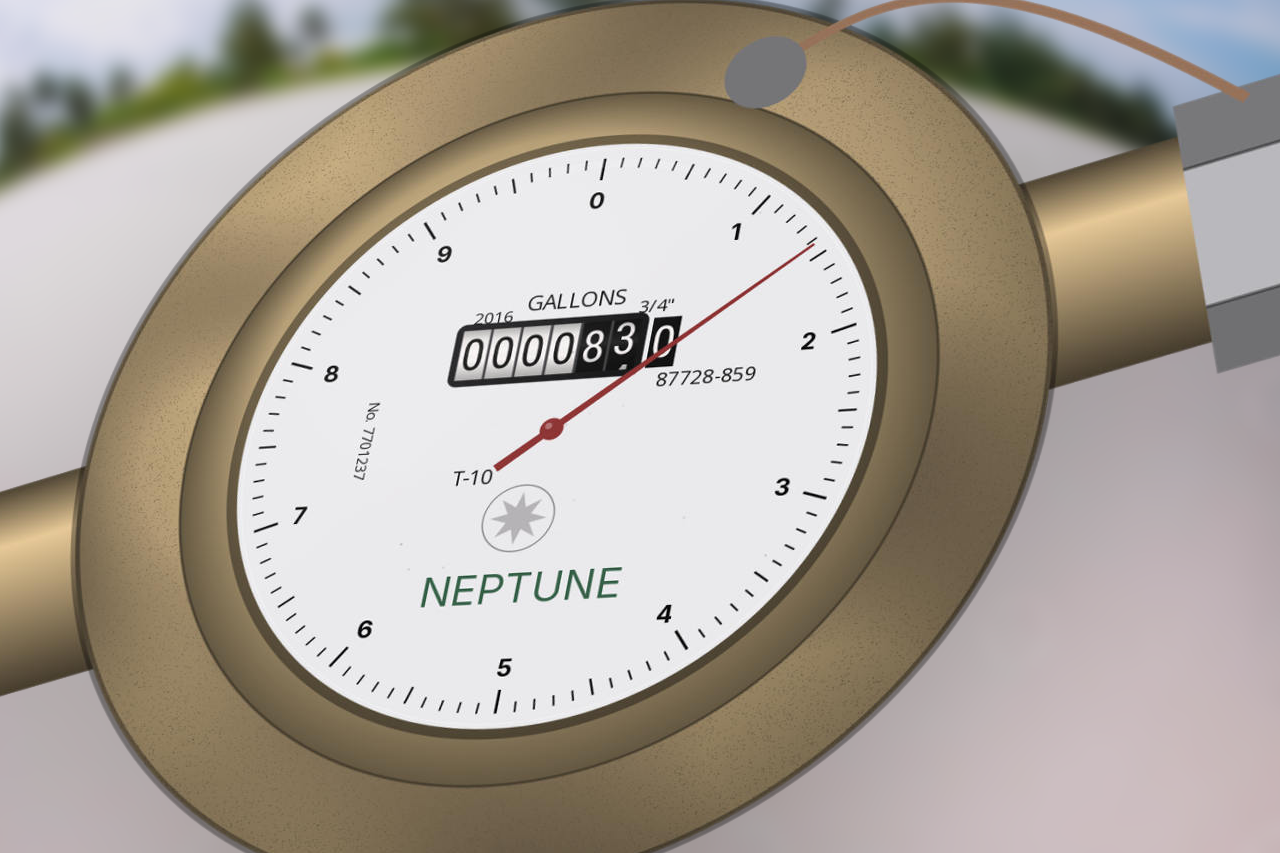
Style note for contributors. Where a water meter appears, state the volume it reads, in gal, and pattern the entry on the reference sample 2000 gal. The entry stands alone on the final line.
831.4 gal
